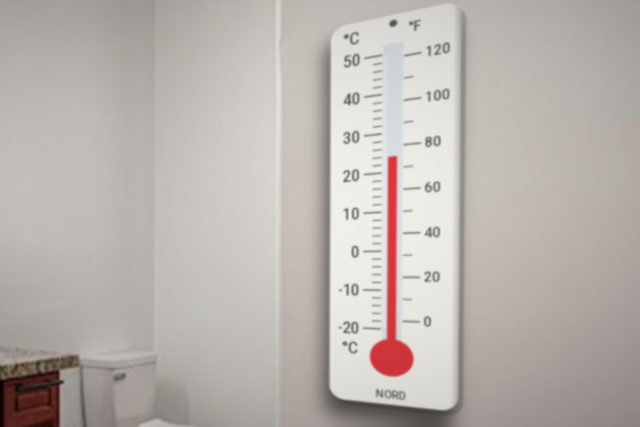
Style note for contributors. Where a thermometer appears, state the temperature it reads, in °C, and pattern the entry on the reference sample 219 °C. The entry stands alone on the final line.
24 °C
